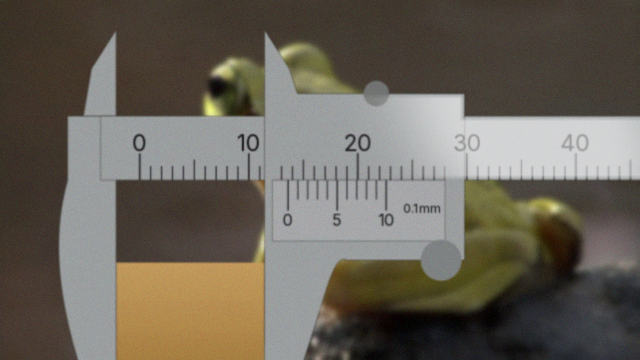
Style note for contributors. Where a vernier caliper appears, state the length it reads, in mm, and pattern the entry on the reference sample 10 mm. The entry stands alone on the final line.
13.6 mm
